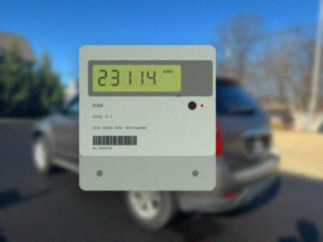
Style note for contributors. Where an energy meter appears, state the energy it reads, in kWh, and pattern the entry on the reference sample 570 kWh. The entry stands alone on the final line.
23114 kWh
